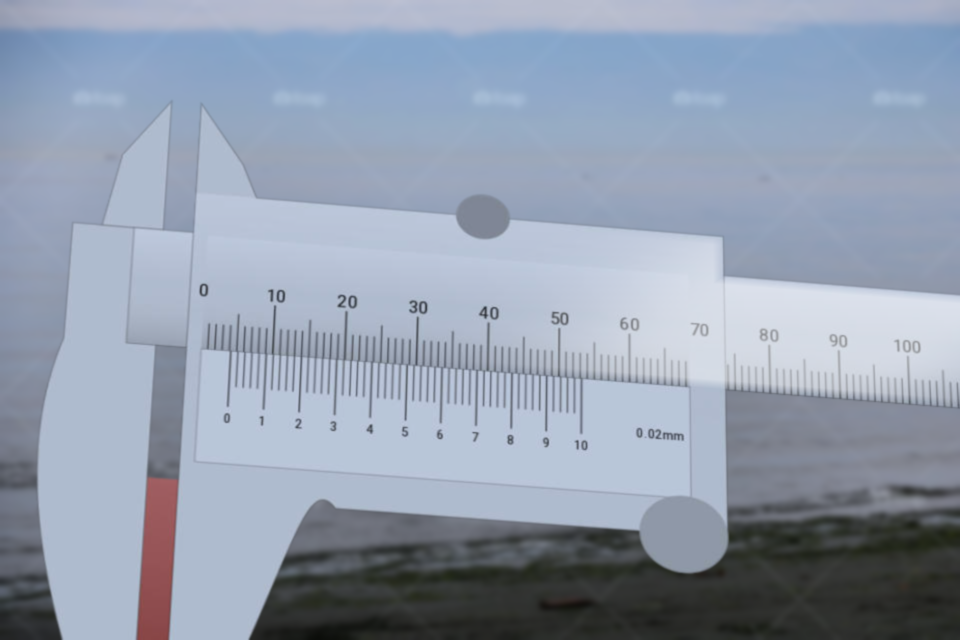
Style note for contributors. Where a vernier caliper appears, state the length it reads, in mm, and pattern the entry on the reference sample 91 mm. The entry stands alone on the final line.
4.2 mm
